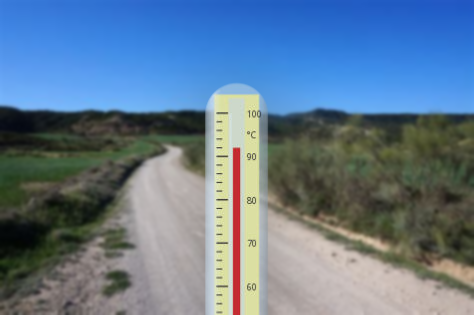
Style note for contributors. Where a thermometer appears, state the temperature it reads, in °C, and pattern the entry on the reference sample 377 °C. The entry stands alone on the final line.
92 °C
